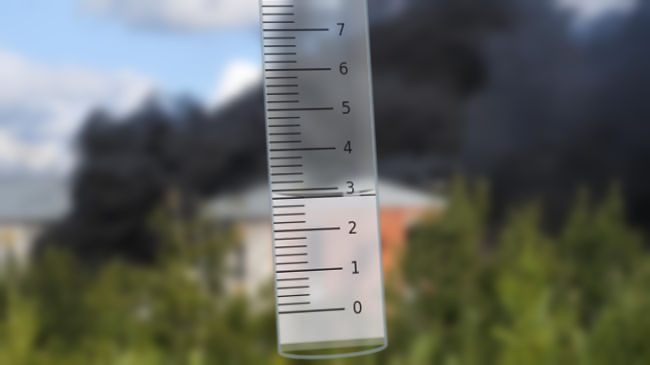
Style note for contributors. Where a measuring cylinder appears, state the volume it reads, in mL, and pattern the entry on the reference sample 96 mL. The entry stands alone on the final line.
2.8 mL
